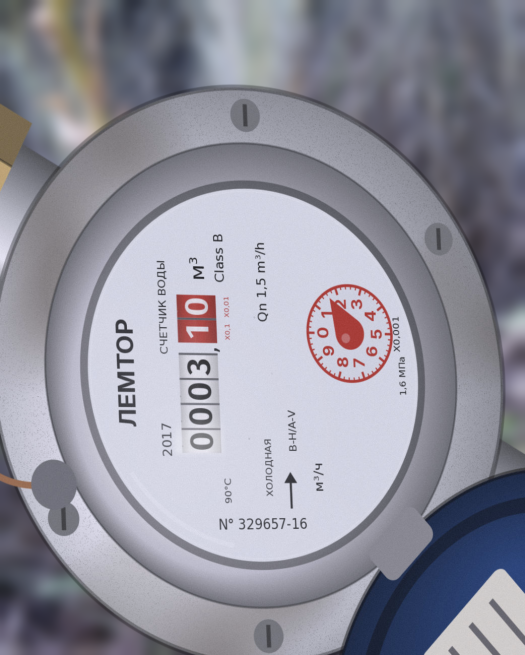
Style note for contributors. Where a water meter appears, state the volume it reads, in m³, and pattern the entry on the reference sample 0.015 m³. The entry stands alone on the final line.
3.101 m³
